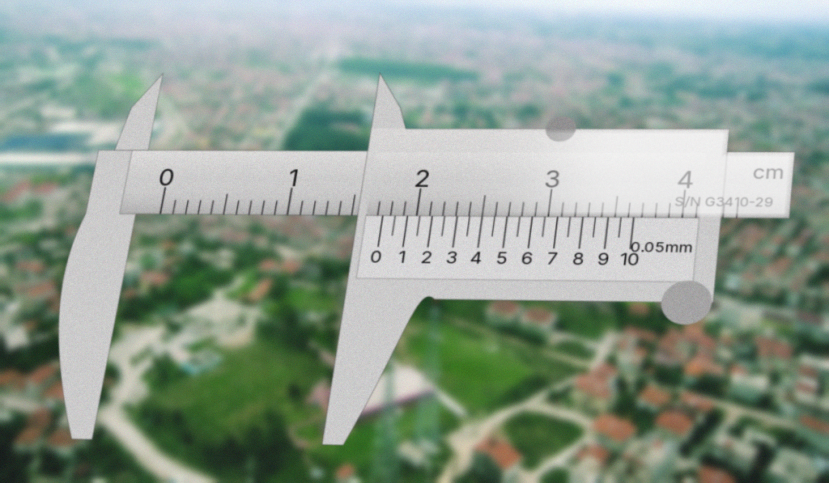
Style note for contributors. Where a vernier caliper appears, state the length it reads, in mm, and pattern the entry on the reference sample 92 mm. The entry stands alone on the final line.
17.4 mm
